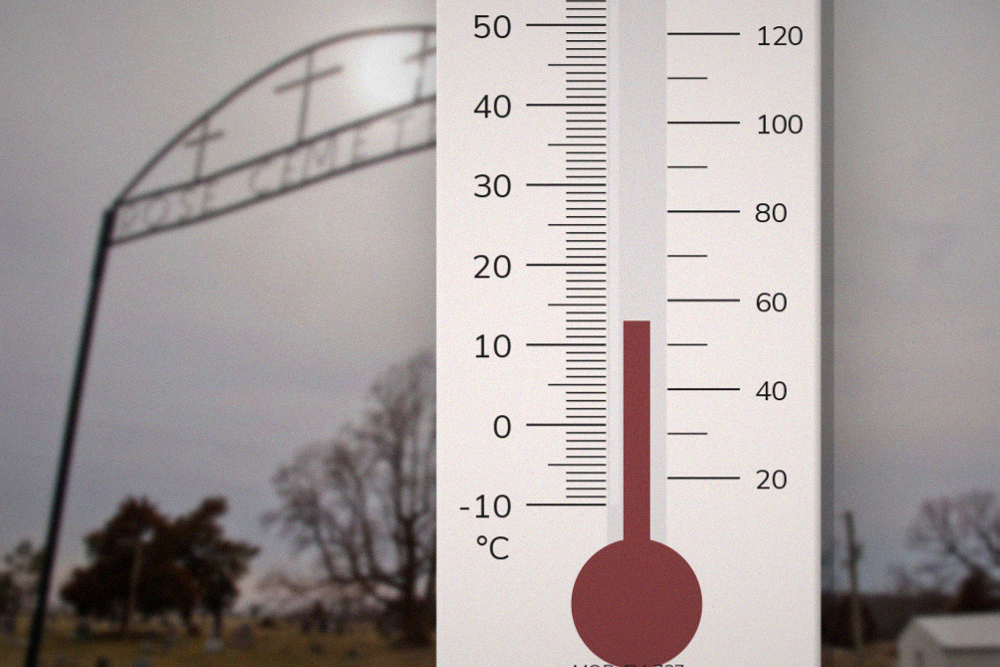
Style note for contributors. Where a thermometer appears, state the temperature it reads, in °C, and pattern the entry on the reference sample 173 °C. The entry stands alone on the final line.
13 °C
